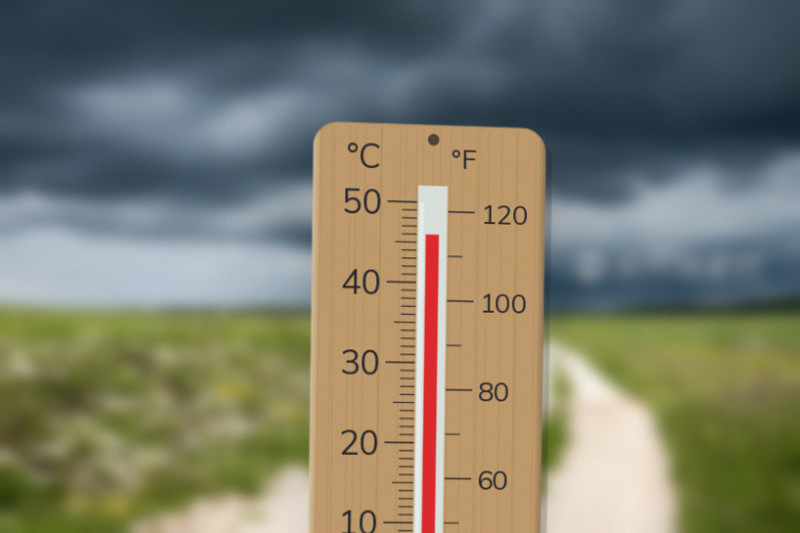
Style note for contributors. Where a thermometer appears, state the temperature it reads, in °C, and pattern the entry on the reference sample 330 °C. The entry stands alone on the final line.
46 °C
